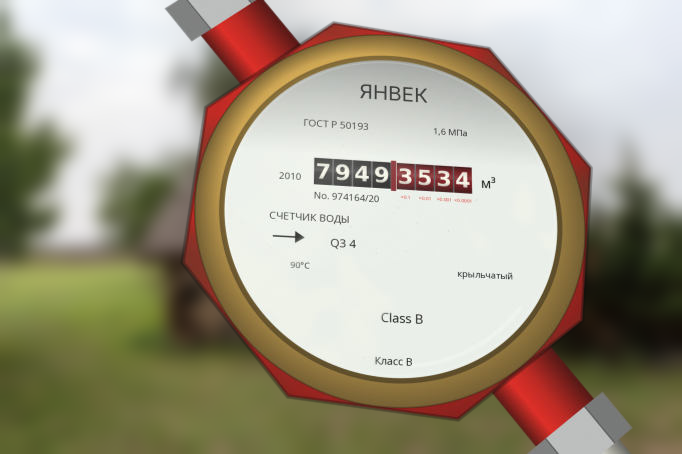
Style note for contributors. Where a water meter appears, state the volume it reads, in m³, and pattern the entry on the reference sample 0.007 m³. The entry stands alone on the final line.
7949.3534 m³
